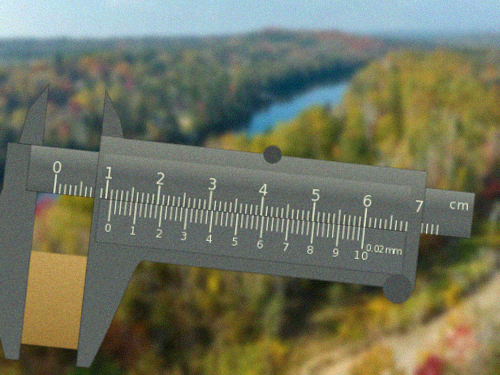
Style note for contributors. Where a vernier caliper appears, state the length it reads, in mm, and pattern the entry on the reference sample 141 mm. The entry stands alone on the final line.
11.0 mm
